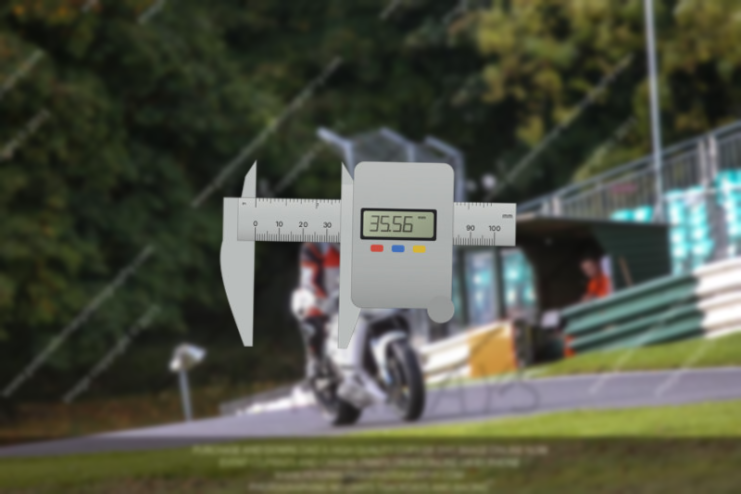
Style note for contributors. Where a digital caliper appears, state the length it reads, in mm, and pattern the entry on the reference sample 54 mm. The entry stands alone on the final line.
35.56 mm
